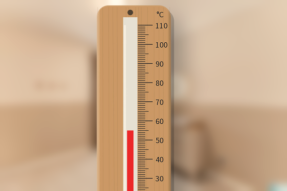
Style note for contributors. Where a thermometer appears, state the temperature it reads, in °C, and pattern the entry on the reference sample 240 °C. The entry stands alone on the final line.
55 °C
